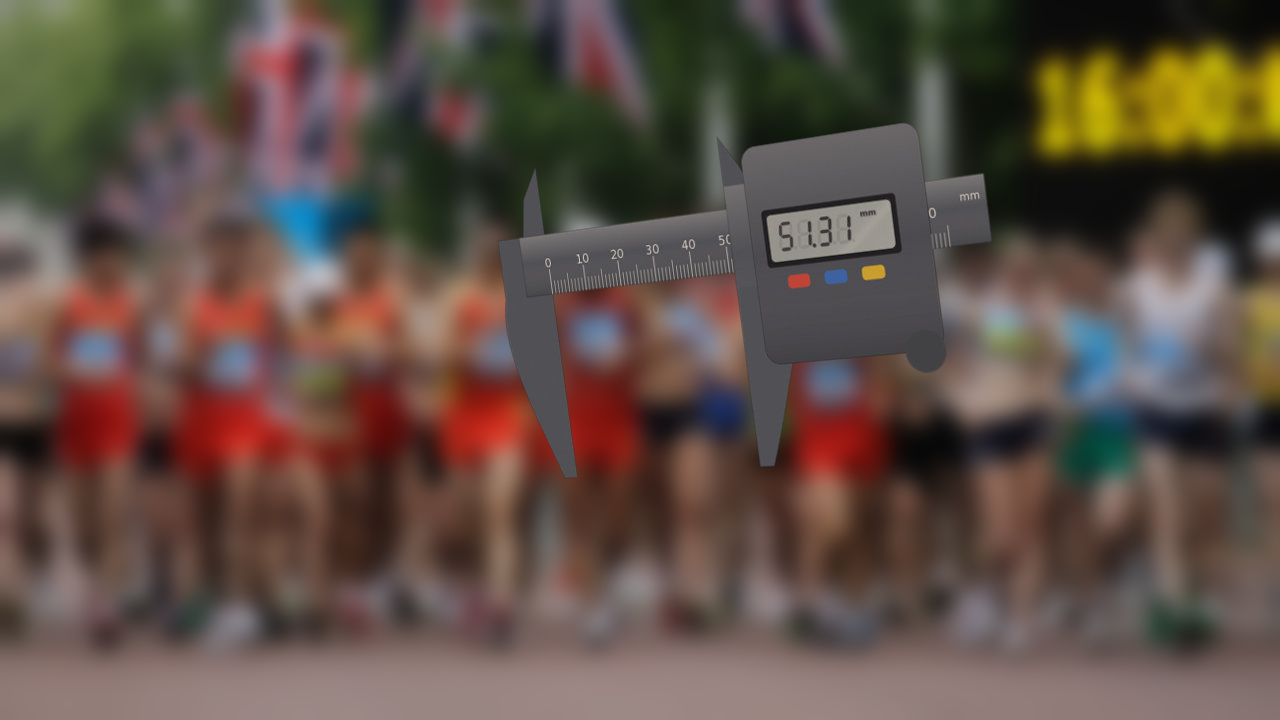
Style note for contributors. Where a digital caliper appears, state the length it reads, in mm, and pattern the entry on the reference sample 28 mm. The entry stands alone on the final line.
51.31 mm
